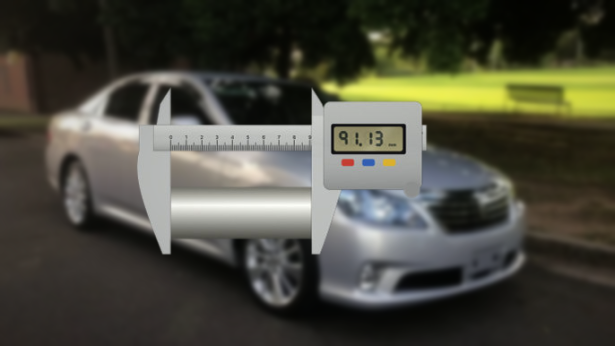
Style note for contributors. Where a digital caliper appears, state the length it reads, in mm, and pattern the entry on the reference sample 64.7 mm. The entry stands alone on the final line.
91.13 mm
